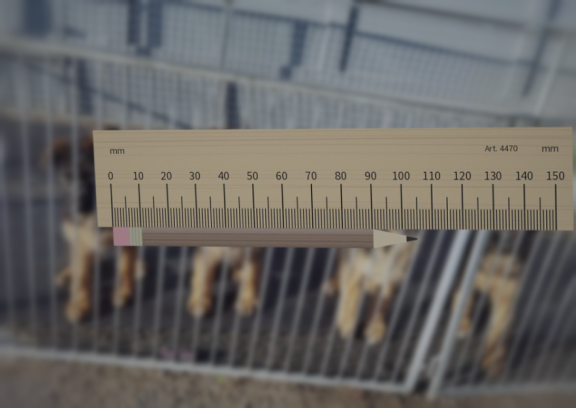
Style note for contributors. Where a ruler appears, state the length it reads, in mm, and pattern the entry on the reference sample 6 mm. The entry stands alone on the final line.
105 mm
